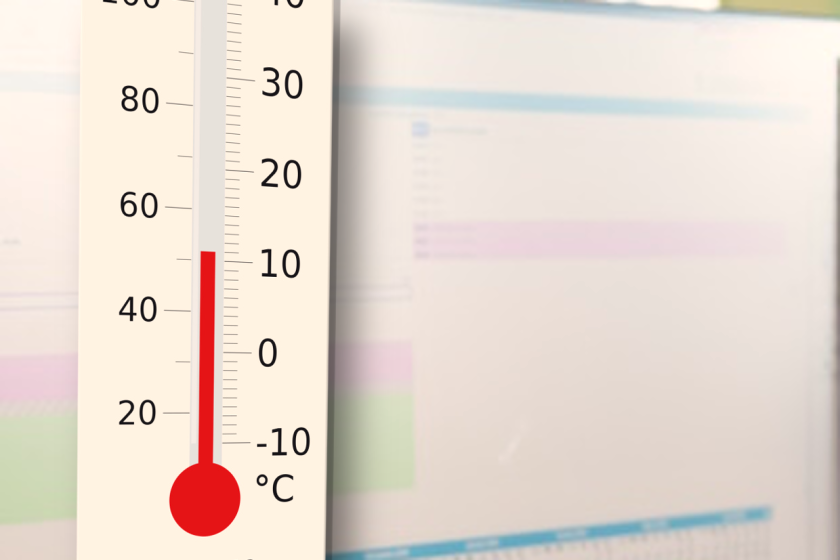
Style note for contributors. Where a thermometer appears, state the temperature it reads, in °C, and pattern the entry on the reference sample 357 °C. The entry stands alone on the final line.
11 °C
